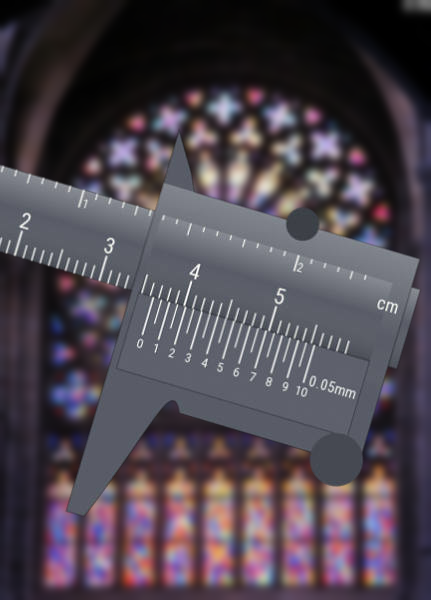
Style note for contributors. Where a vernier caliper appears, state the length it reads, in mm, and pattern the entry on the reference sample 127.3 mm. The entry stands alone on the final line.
36.4 mm
